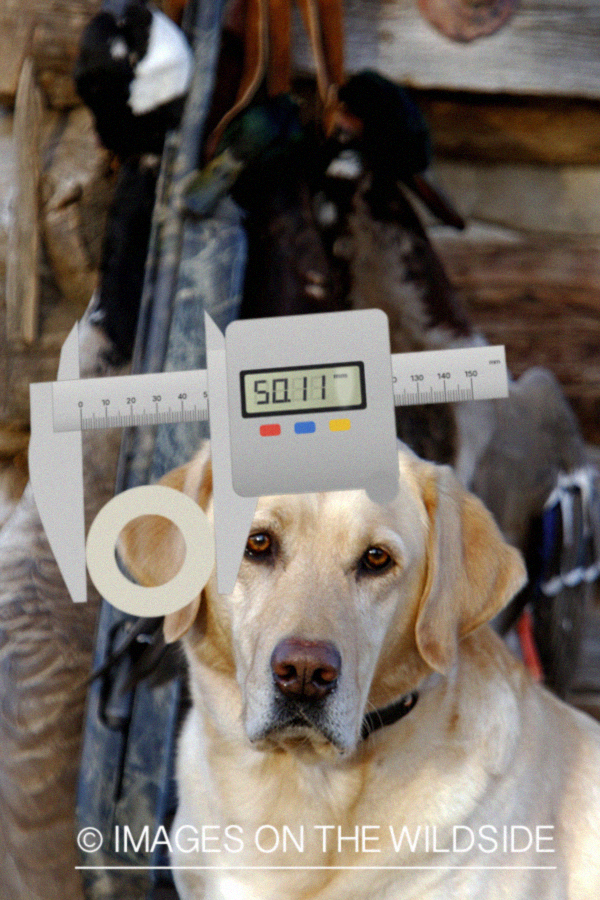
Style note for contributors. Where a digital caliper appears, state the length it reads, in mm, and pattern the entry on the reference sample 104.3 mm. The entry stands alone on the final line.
50.11 mm
